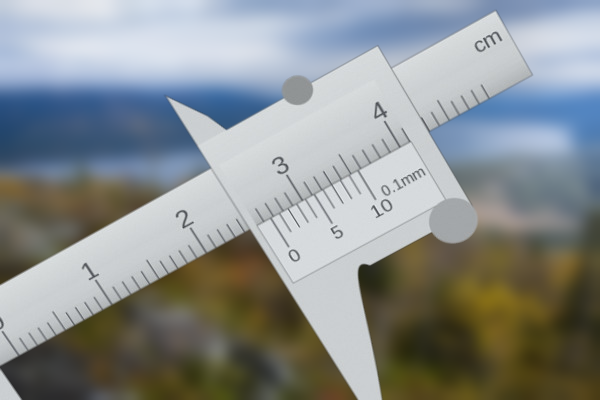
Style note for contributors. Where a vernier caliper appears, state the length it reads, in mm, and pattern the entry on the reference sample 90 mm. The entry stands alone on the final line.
26.7 mm
